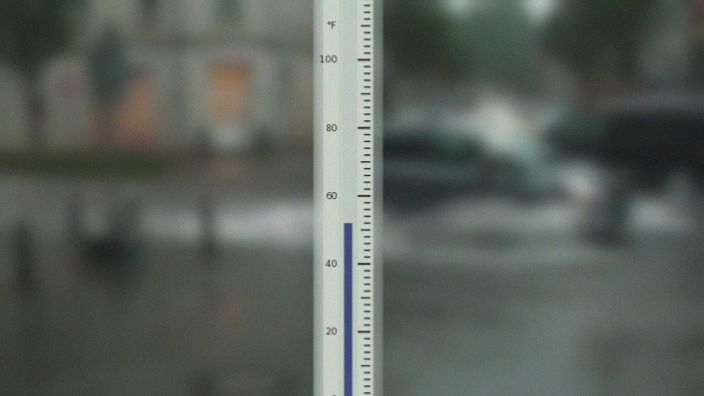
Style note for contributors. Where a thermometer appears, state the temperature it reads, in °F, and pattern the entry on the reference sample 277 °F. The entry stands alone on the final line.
52 °F
